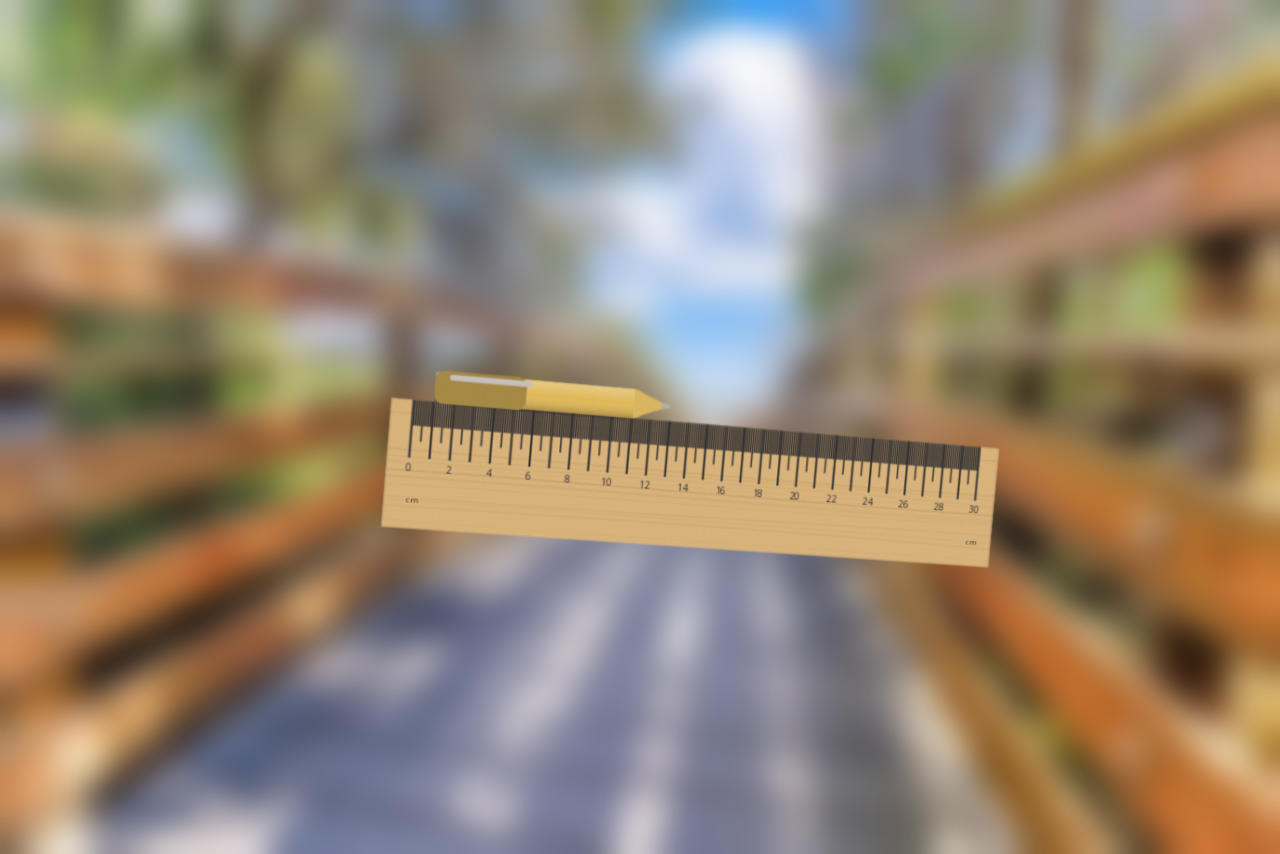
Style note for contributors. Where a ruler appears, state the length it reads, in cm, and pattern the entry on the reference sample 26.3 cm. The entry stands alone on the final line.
12 cm
